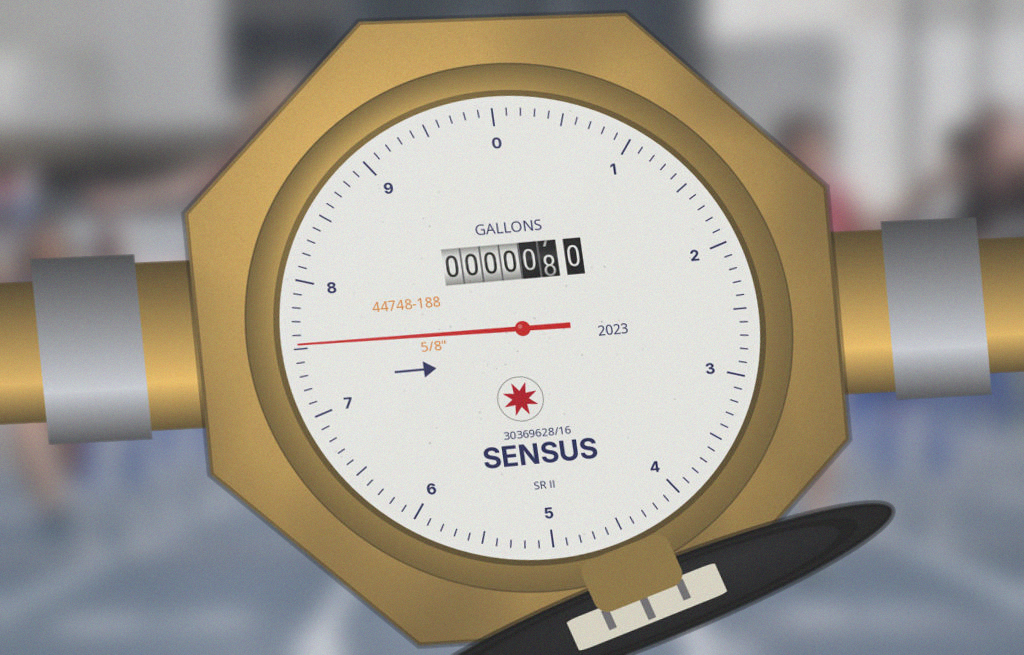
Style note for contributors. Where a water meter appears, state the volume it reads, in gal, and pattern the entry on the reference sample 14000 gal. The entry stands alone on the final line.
77.5 gal
